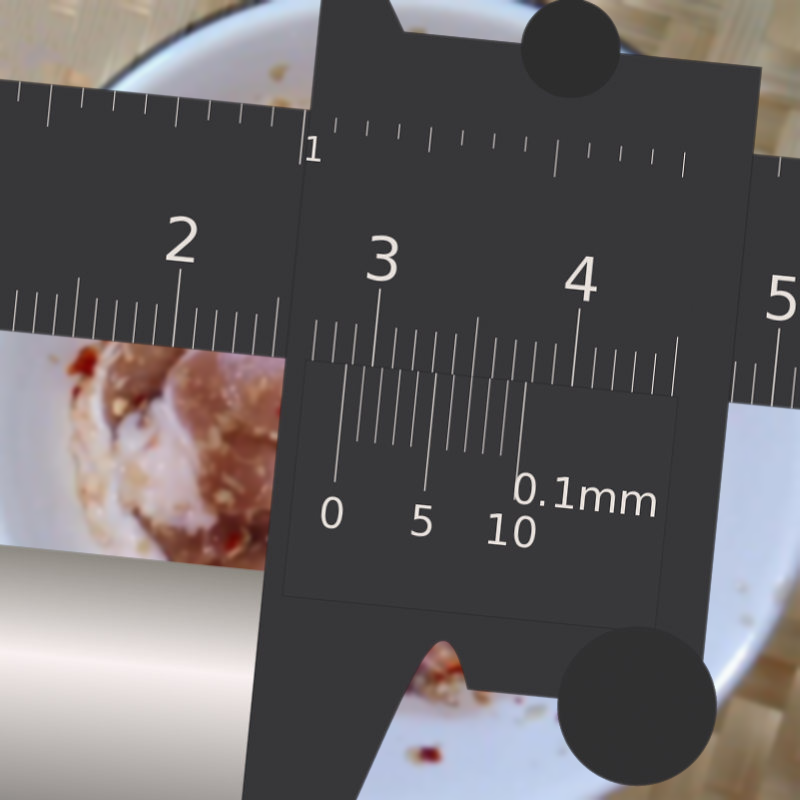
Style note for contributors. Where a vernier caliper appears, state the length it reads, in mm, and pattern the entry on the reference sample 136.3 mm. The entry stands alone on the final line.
28.7 mm
